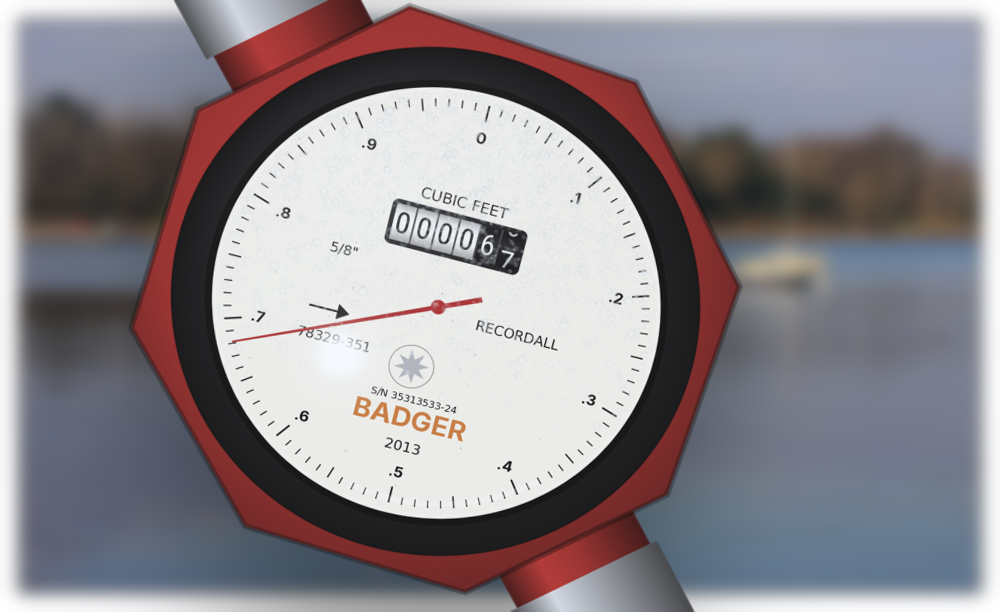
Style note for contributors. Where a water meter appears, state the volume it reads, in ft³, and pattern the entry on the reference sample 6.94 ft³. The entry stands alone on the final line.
66.68 ft³
